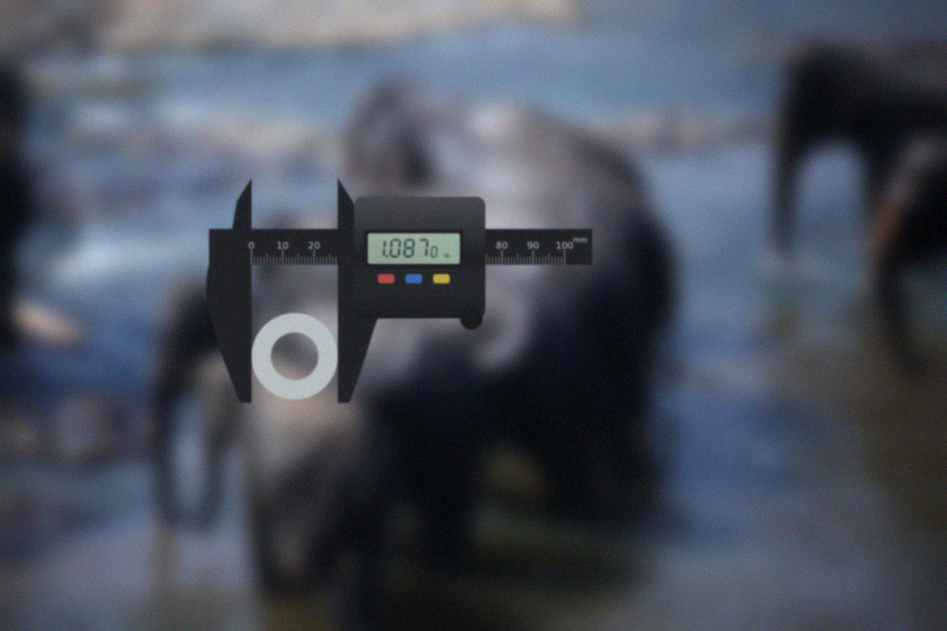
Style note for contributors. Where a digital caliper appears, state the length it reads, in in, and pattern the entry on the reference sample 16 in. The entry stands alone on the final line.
1.0870 in
